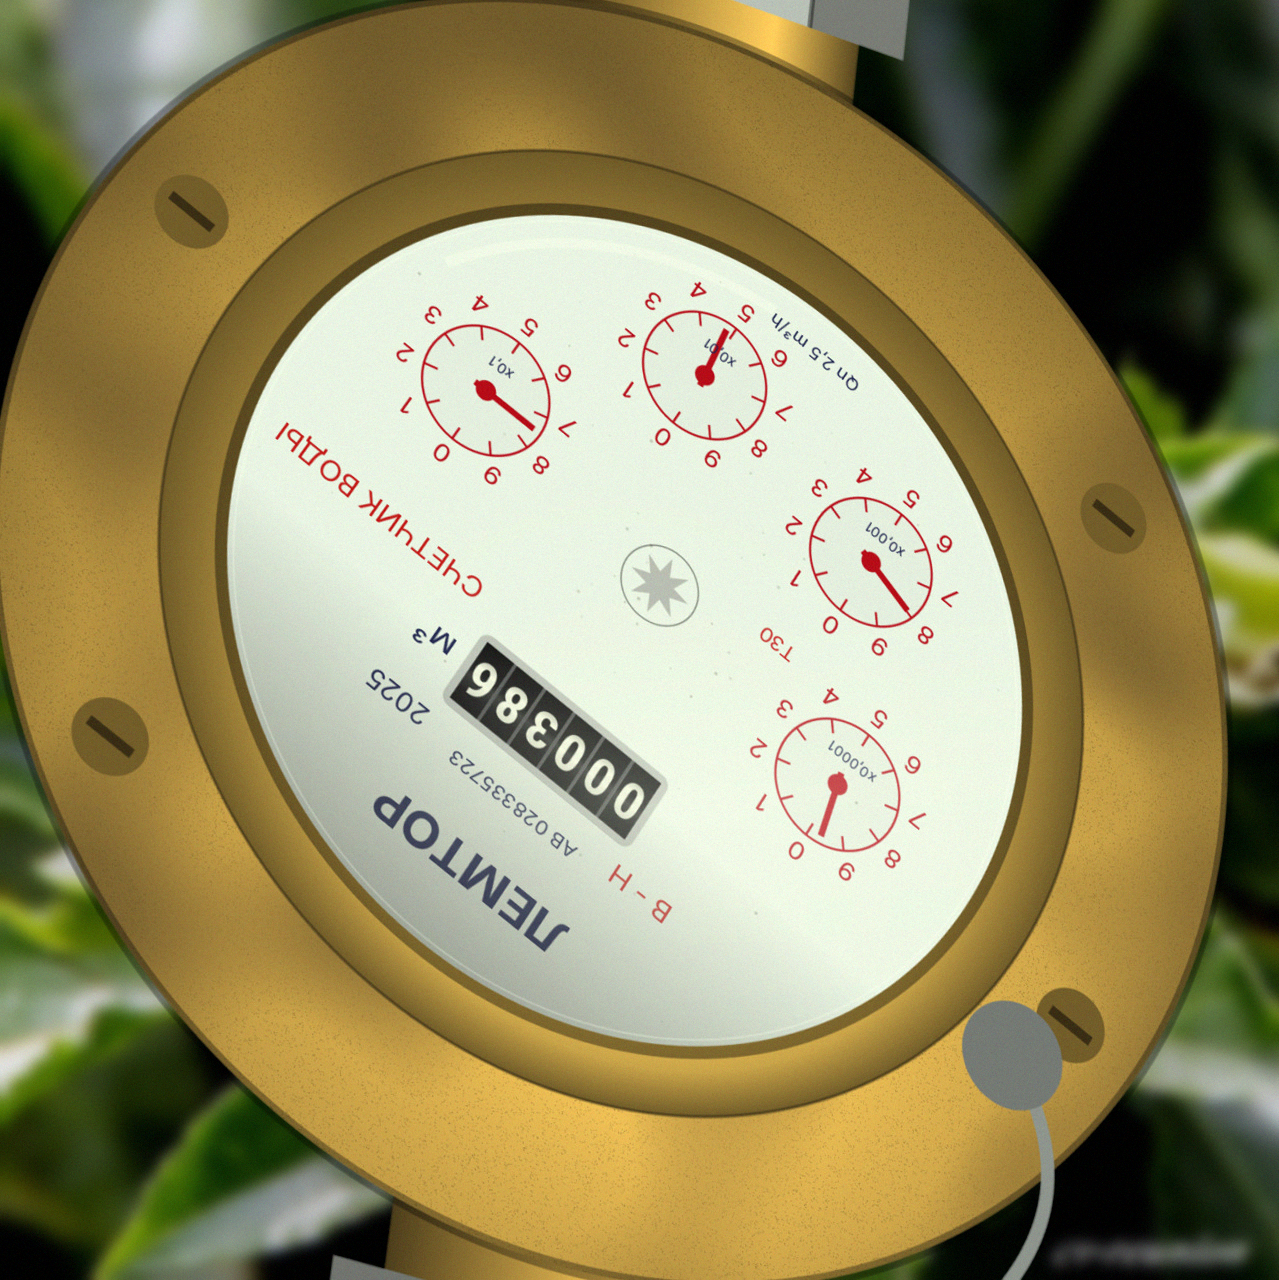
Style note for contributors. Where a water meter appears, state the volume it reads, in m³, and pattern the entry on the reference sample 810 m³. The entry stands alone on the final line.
386.7479 m³
